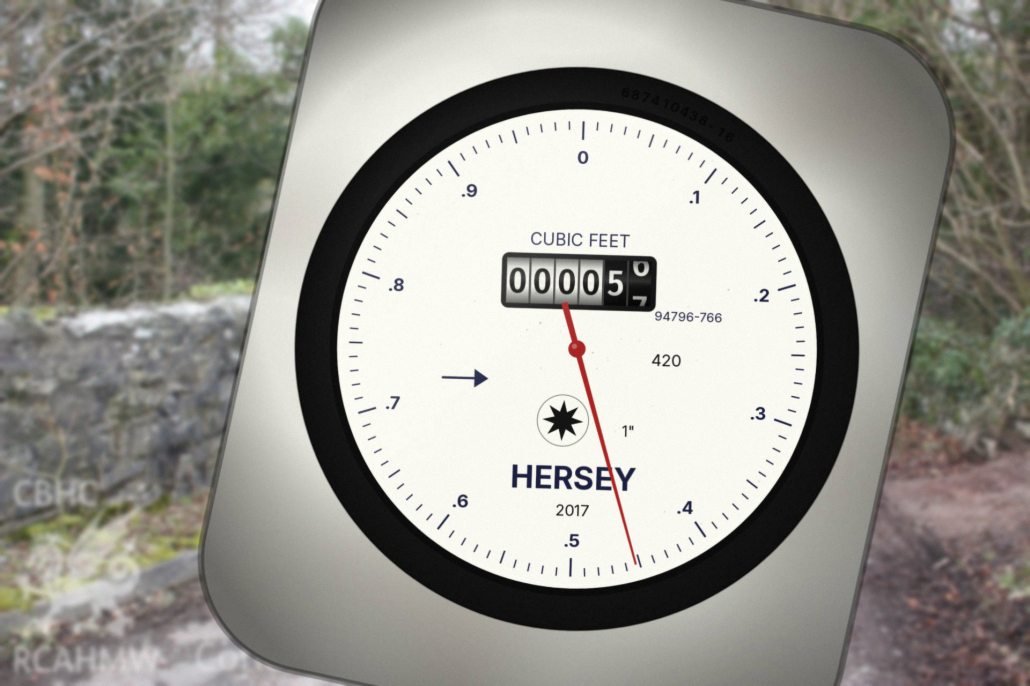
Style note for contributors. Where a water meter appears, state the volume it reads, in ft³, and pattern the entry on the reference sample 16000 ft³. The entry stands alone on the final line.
56.45 ft³
